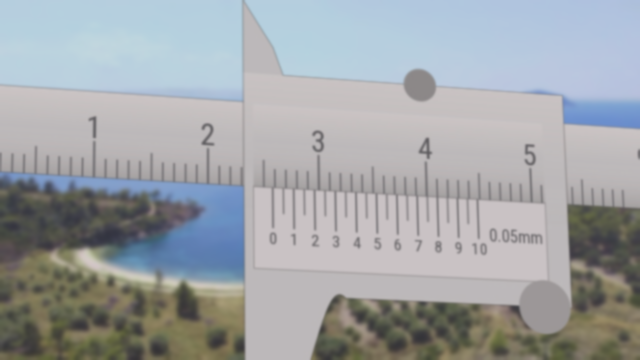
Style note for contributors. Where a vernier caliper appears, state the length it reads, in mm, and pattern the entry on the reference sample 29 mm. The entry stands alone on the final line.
25.8 mm
